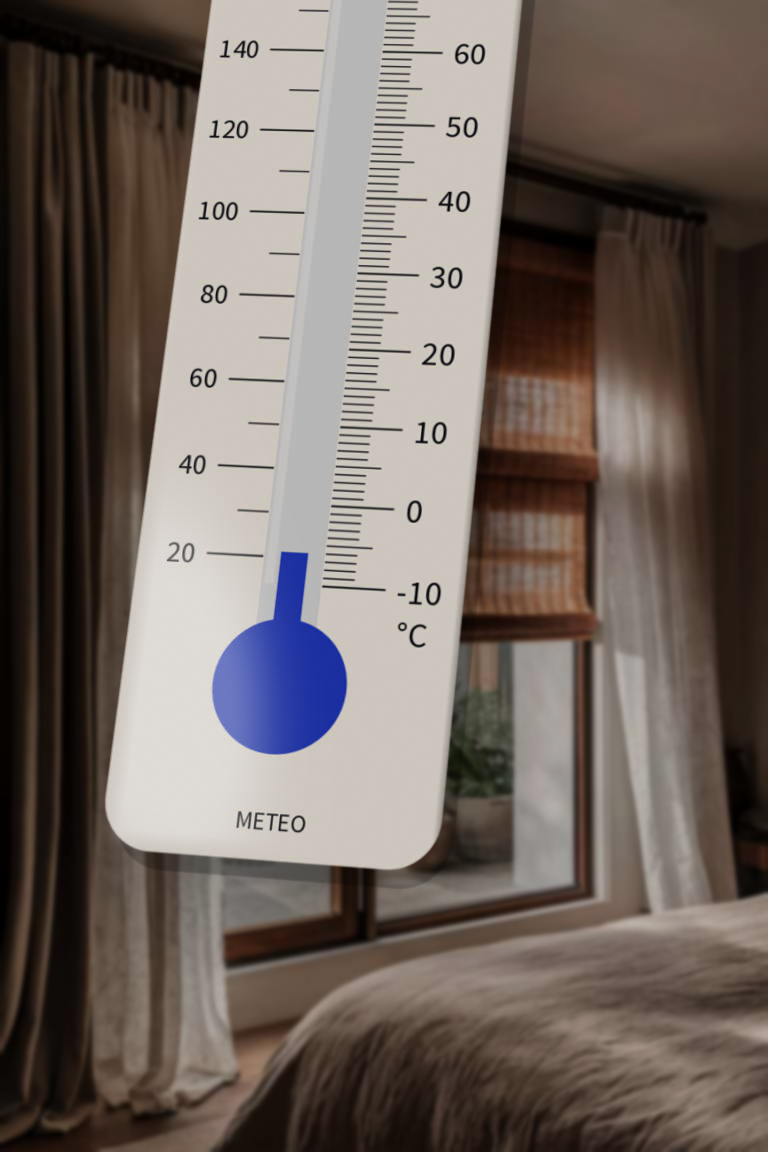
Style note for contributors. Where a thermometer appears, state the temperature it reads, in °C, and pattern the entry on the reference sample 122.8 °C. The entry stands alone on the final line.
-6 °C
